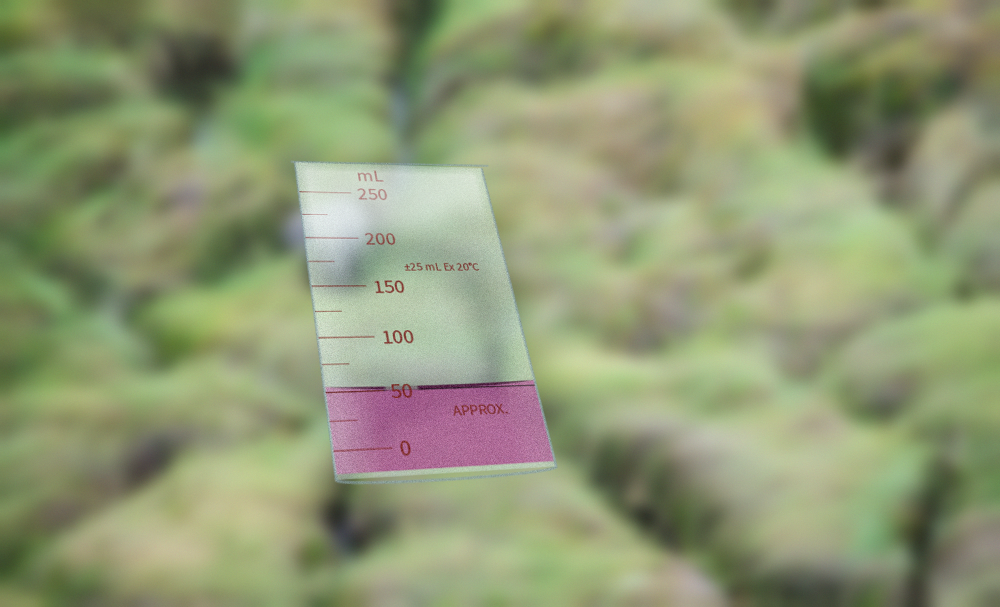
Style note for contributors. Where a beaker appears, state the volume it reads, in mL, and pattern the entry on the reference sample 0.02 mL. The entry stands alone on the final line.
50 mL
